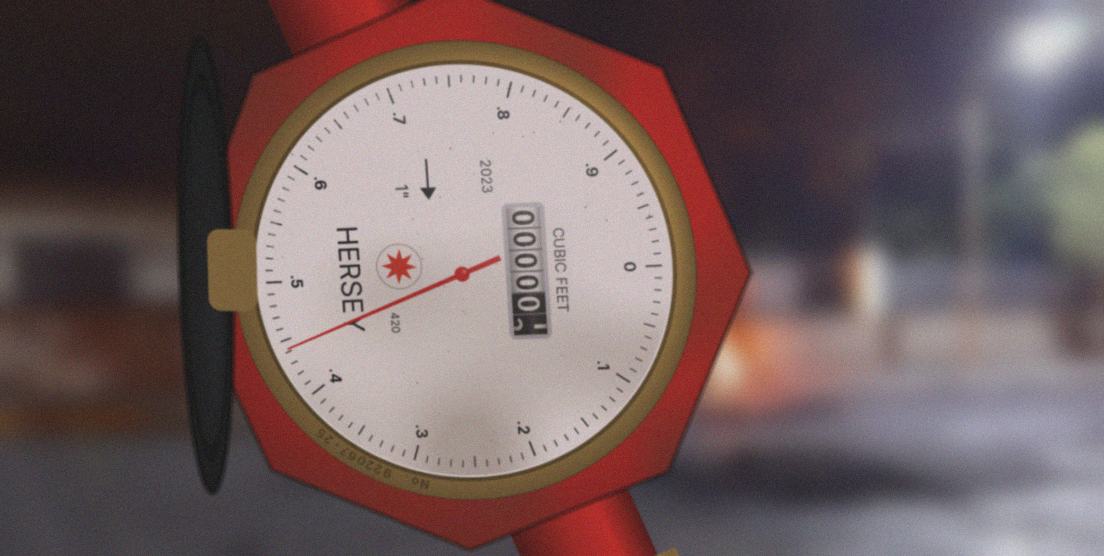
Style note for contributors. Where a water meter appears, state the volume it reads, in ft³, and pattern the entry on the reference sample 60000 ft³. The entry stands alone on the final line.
1.44 ft³
